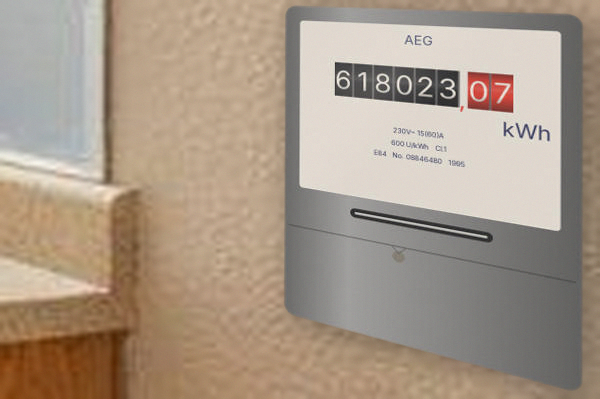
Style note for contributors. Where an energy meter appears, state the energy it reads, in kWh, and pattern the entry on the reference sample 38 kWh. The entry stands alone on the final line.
618023.07 kWh
